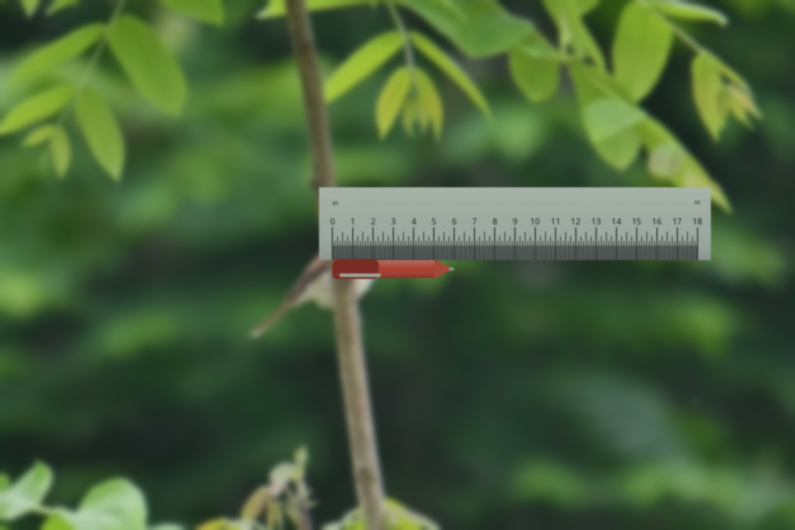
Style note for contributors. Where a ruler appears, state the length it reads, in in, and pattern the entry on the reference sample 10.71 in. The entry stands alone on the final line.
6 in
